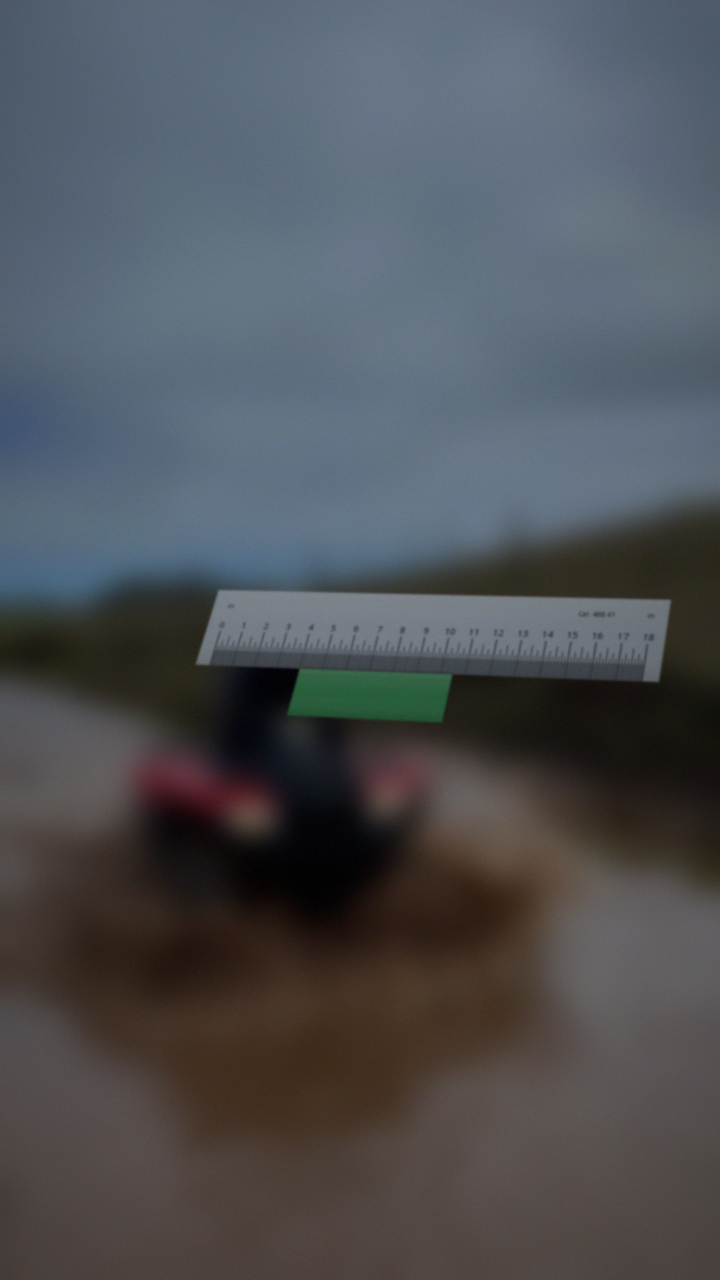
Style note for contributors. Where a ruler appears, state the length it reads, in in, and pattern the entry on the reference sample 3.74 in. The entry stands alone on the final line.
6.5 in
